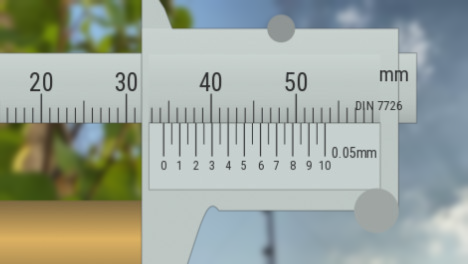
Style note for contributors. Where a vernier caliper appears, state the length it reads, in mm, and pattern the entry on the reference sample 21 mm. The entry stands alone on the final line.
34.4 mm
